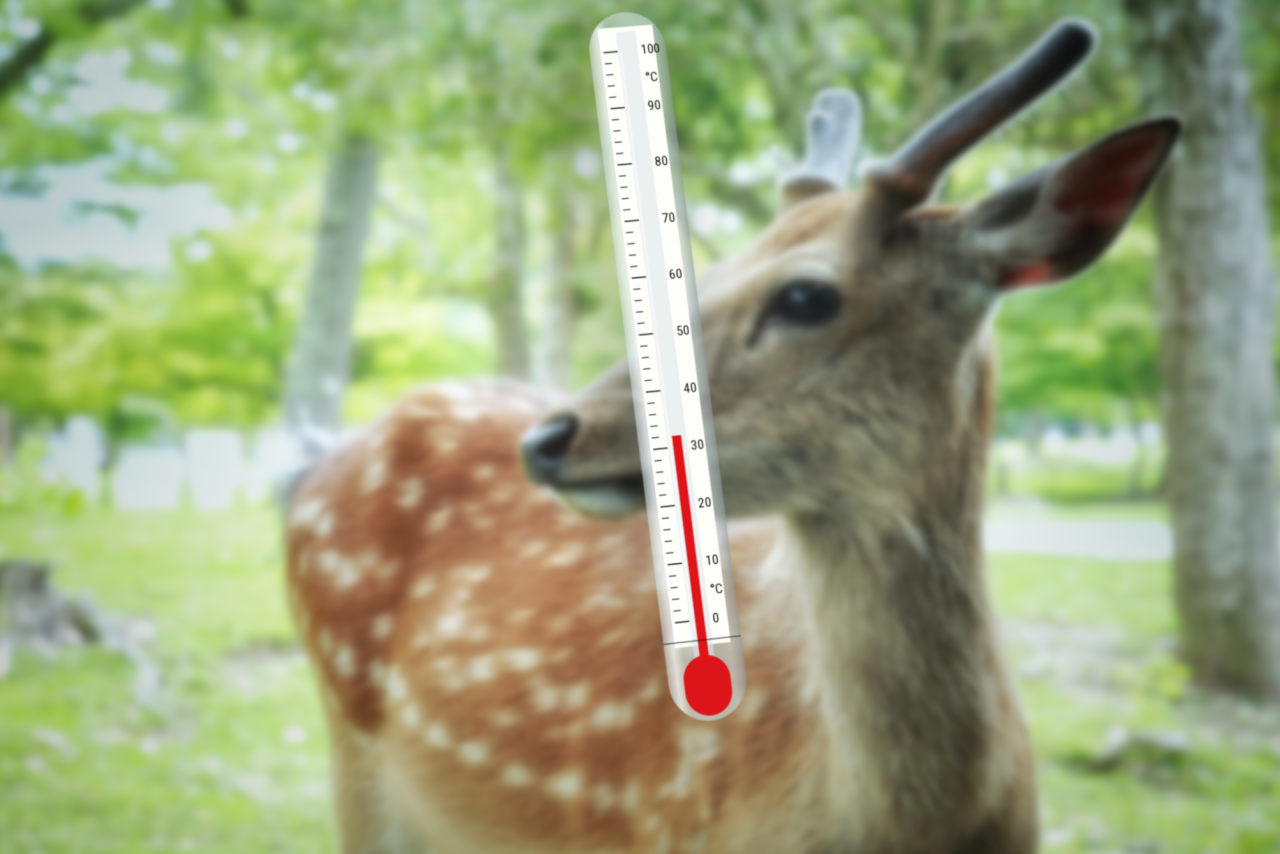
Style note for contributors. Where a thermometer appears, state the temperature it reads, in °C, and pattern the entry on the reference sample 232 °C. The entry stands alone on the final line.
32 °C
